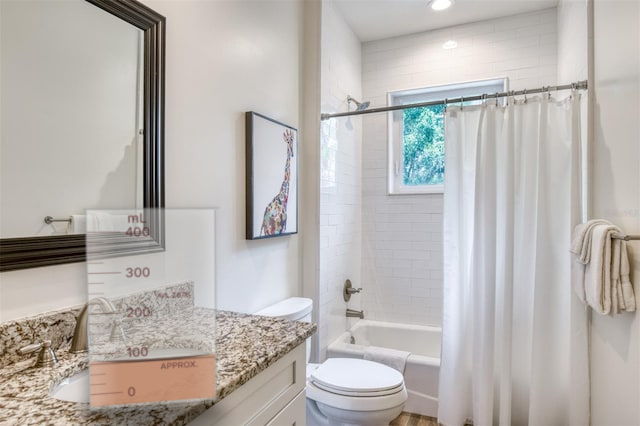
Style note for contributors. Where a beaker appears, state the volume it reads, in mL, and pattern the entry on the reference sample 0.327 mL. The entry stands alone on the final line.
75 mL
